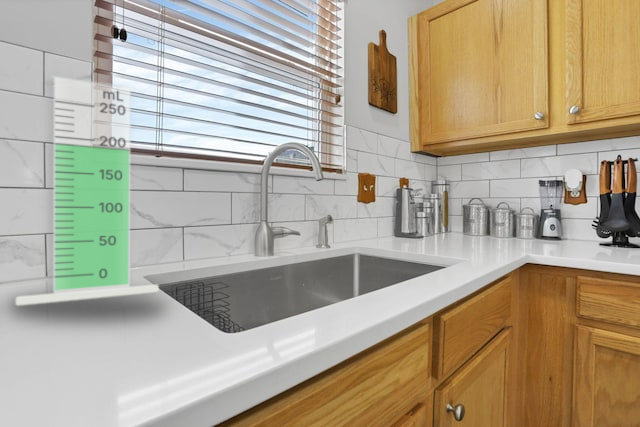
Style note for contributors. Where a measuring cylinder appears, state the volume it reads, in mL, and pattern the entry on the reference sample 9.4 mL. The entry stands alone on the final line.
190 mL
